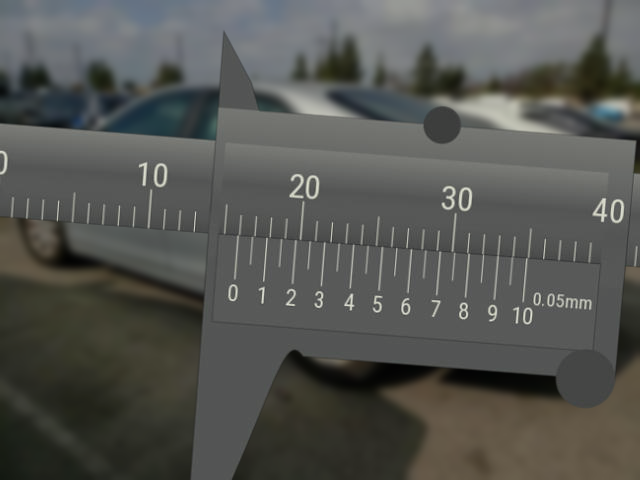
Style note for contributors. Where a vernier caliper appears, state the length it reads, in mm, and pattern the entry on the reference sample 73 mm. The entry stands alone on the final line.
15.9 mm
